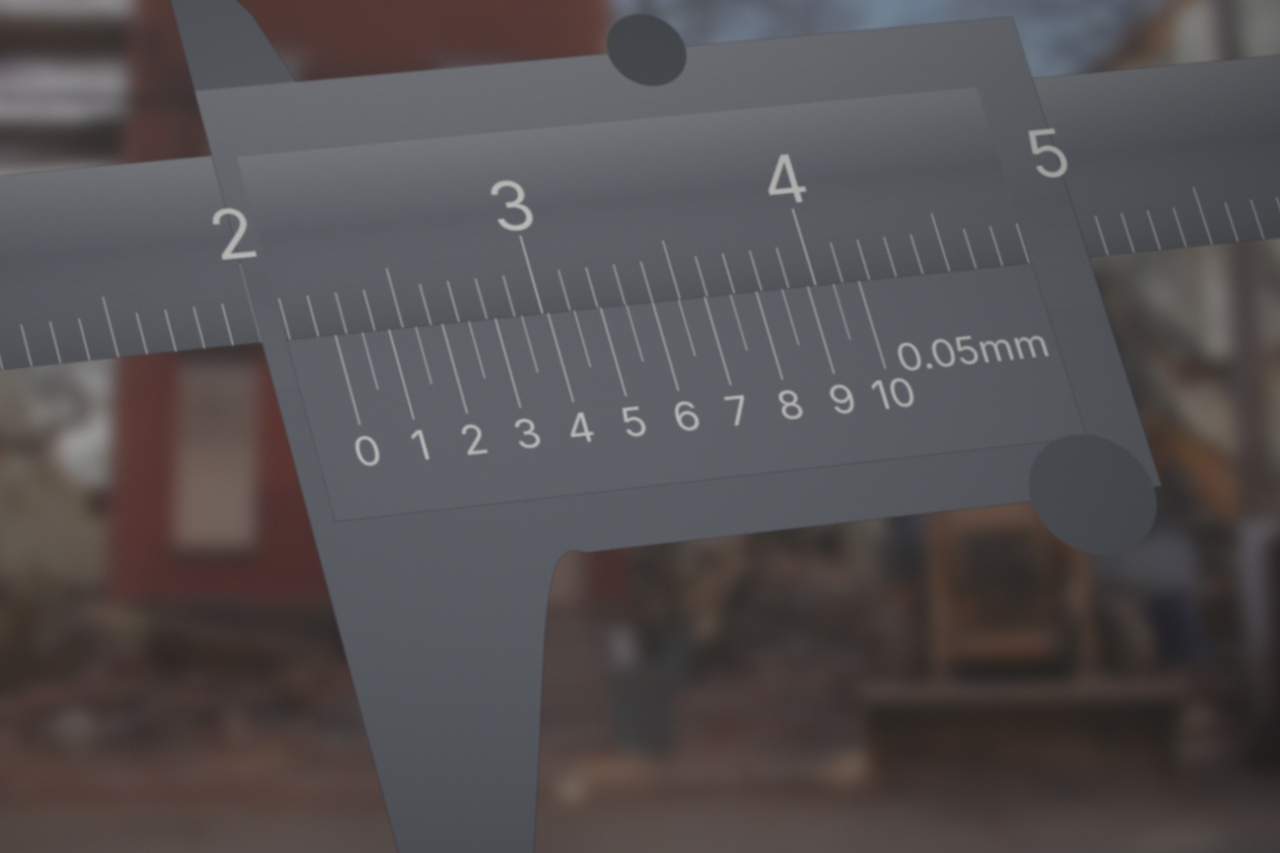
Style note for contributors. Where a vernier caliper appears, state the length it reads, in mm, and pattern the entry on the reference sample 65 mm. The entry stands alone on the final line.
22.6 mm
